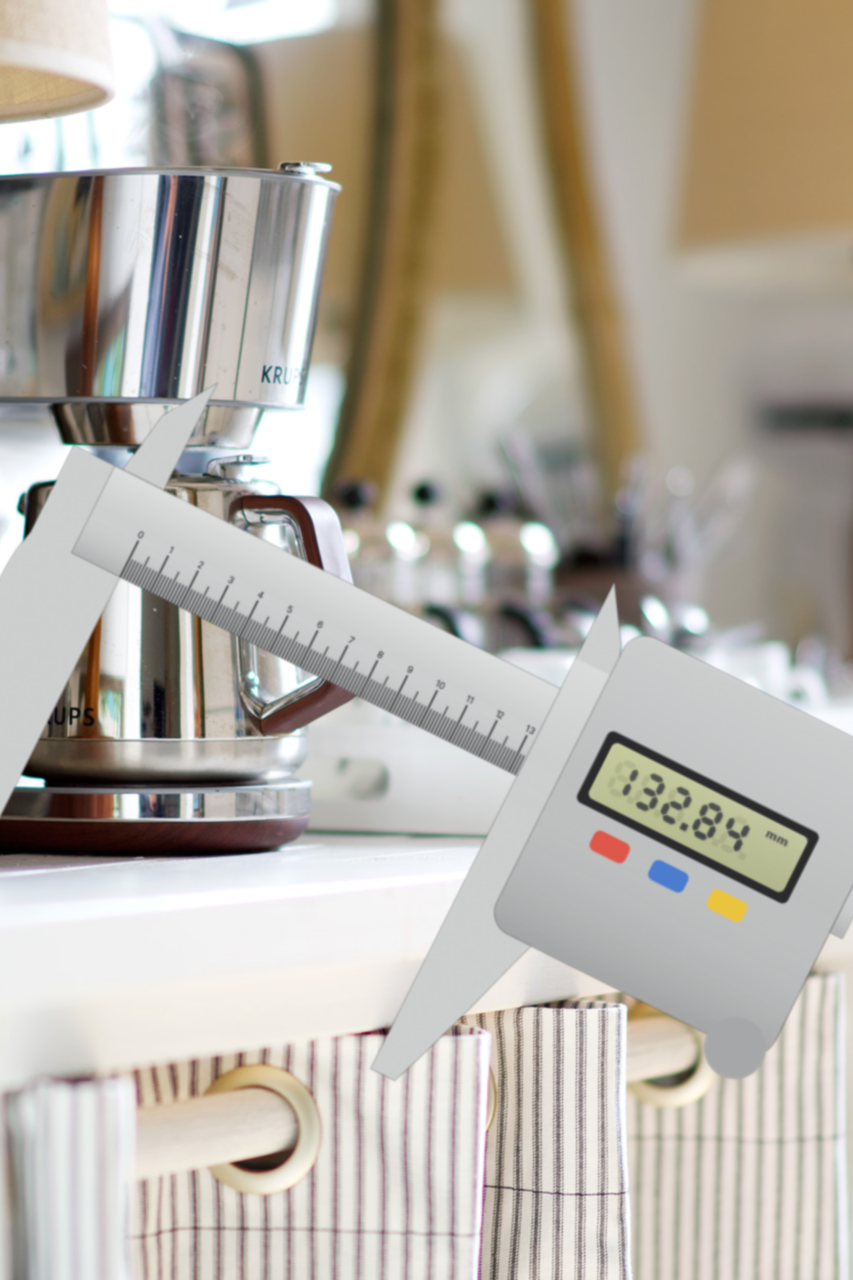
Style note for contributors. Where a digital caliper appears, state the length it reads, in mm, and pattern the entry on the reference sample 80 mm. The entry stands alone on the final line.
132.84 mm
